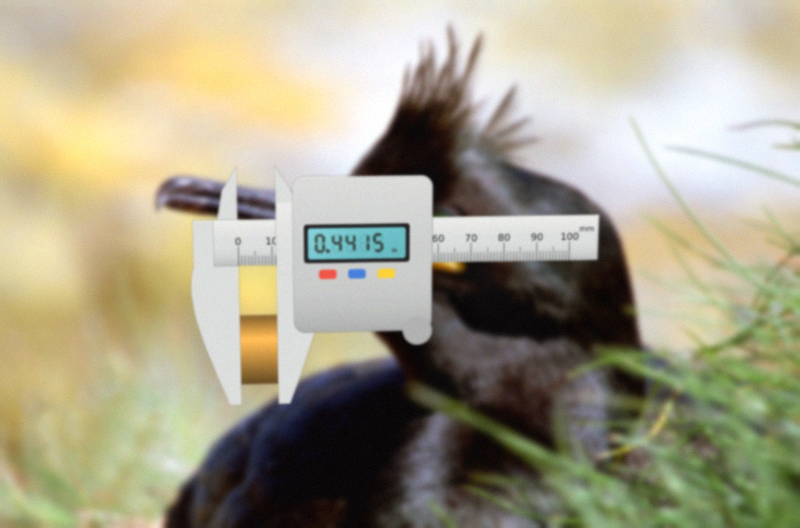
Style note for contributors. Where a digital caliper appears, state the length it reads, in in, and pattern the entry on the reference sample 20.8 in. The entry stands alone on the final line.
0.4415 in
